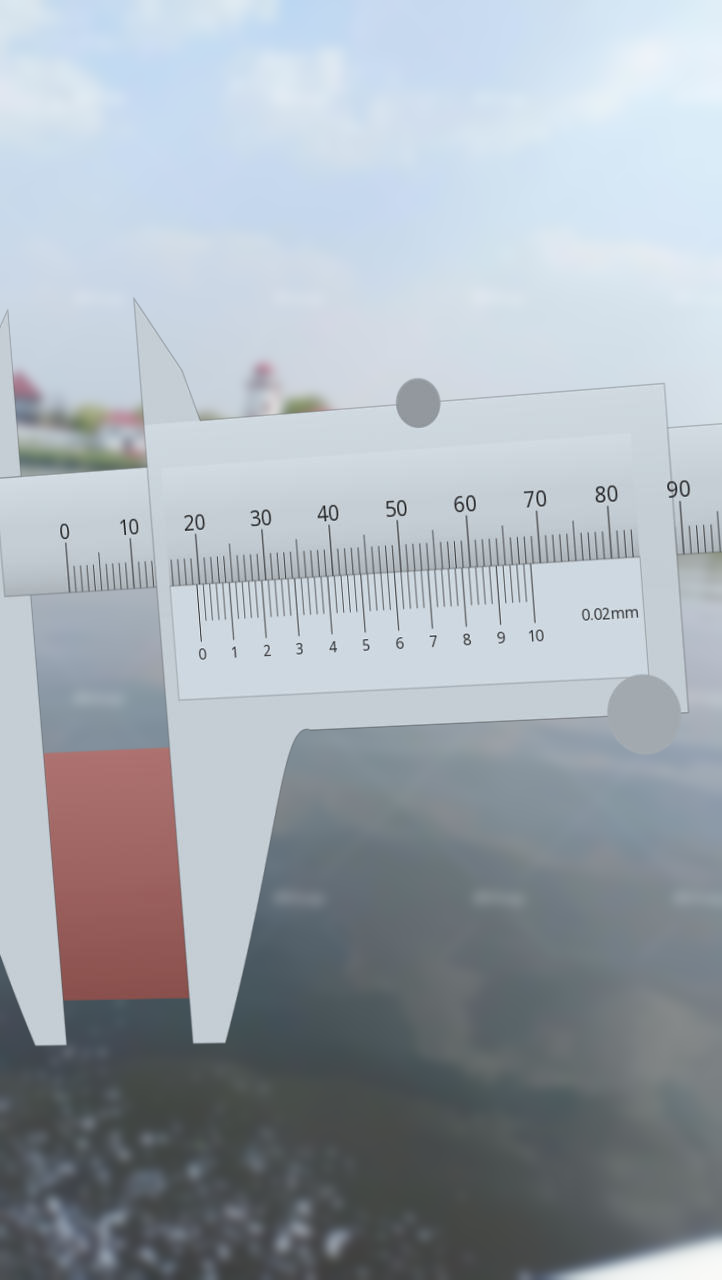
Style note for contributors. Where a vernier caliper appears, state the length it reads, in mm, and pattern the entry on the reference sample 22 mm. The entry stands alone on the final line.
19.6 mm
